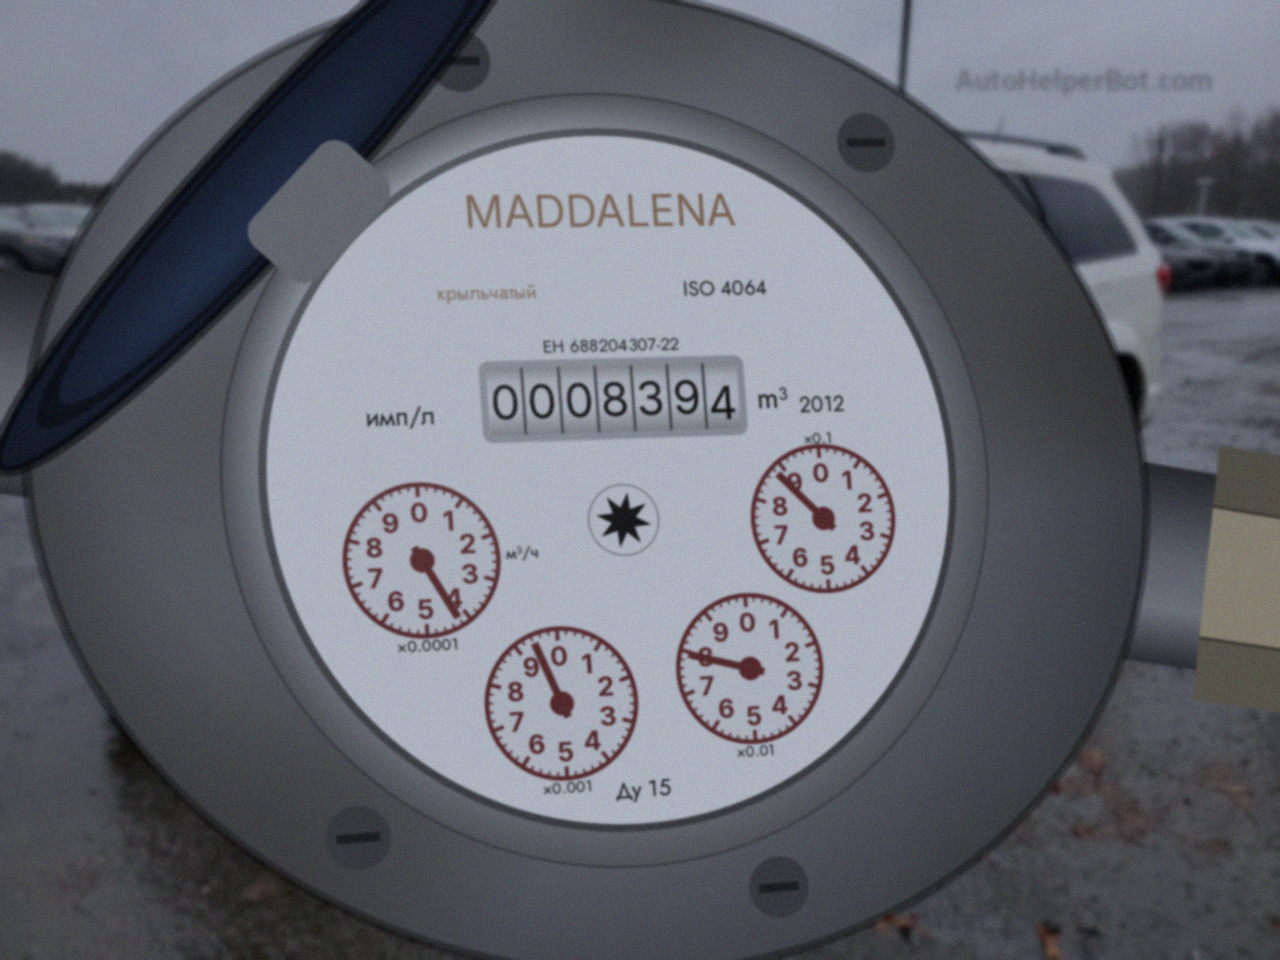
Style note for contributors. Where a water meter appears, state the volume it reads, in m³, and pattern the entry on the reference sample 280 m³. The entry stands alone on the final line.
8393.8794 m³
